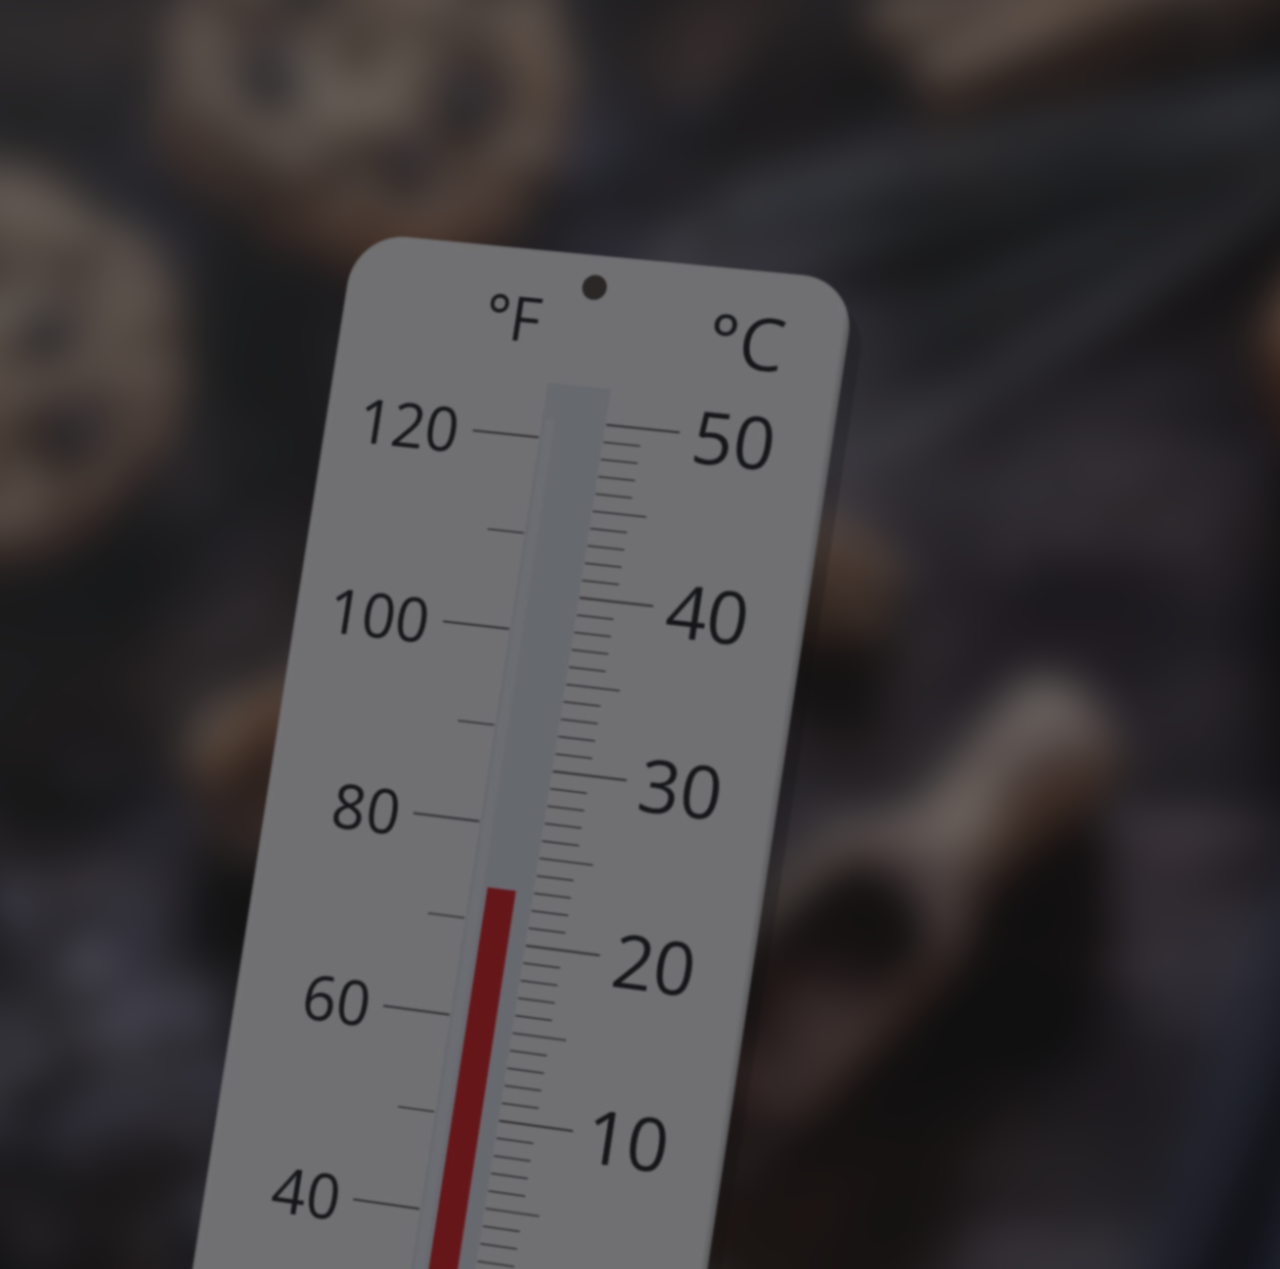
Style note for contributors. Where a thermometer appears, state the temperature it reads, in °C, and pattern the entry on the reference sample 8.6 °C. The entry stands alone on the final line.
23 °C
